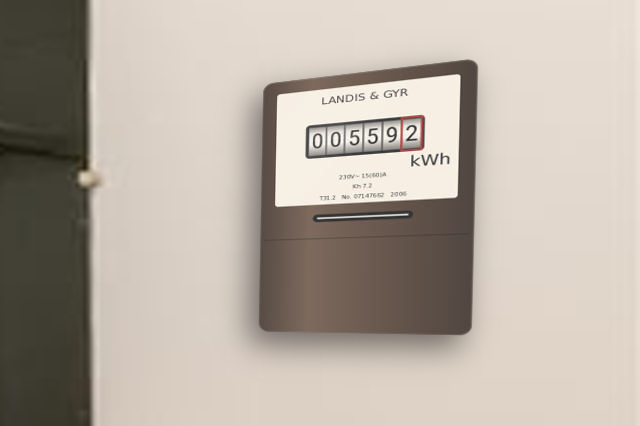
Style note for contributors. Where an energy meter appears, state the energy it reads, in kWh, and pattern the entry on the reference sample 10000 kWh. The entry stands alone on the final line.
559.2 kWh
